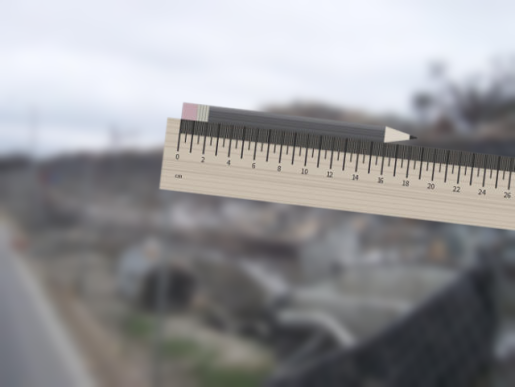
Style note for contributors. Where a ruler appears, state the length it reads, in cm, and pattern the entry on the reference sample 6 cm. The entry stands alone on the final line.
18.5 cm
